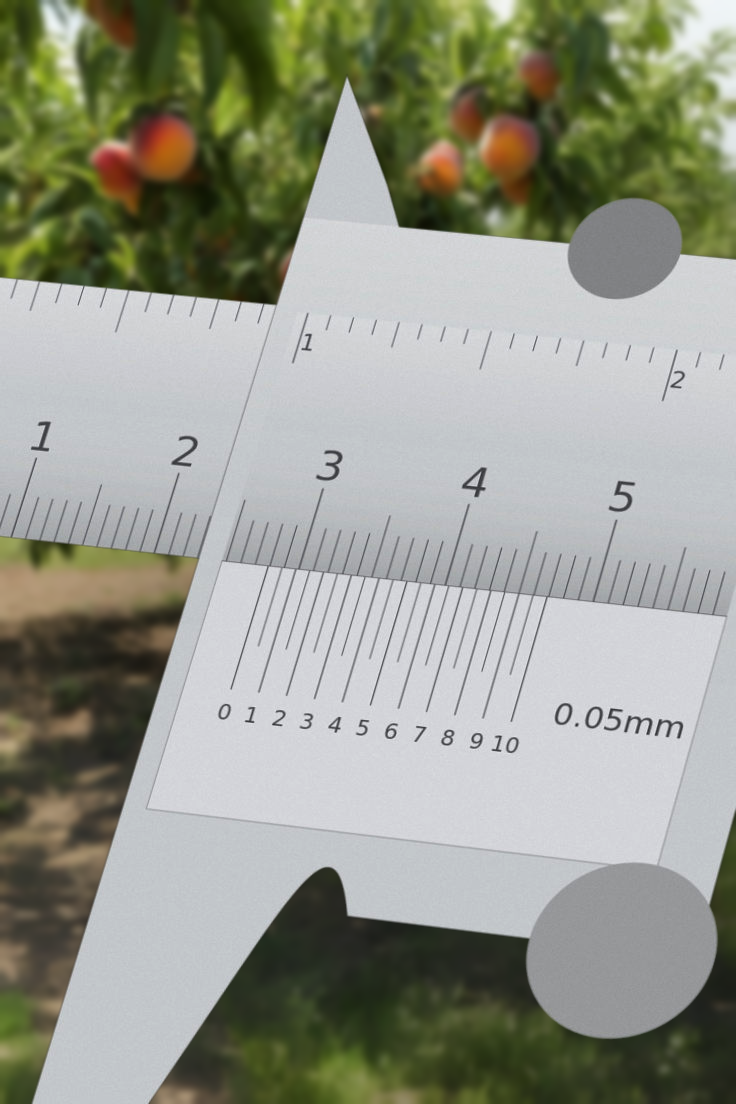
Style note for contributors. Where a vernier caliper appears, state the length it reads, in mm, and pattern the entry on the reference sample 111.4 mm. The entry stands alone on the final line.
27.9 mm
